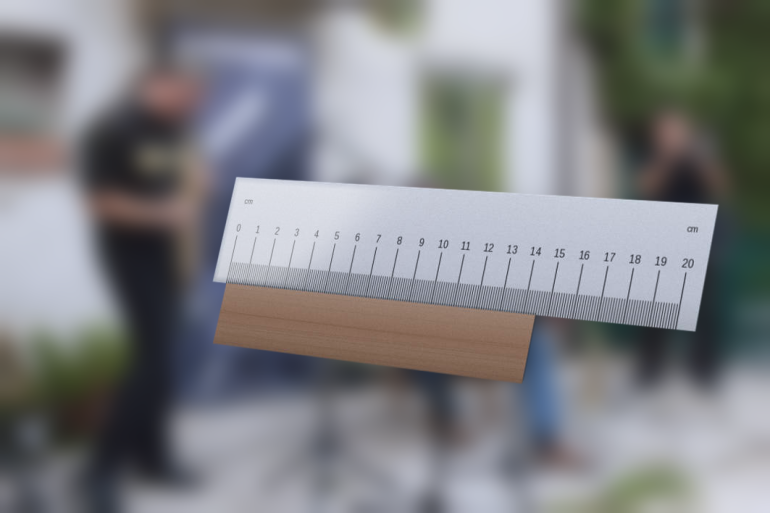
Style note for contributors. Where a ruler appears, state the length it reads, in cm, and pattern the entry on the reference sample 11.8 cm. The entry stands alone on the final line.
14.5 cm
